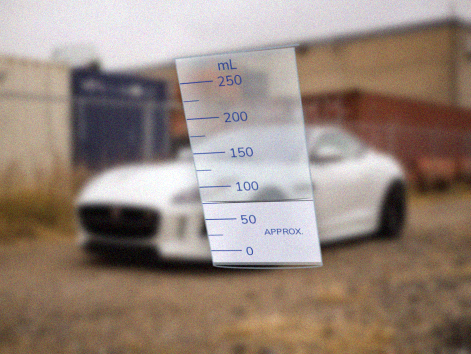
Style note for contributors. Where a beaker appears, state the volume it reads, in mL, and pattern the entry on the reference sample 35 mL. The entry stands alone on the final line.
75 mL
